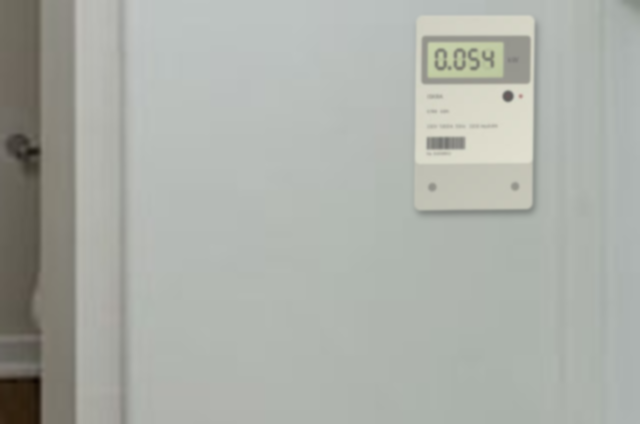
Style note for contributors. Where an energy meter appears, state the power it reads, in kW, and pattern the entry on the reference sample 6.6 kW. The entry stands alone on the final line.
0.054 kW
